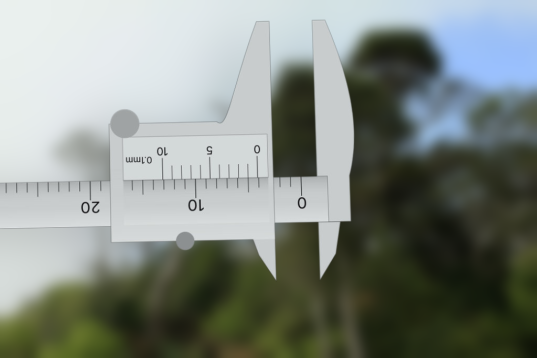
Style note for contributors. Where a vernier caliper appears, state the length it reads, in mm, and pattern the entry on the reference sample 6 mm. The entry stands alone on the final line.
4.1 mm
